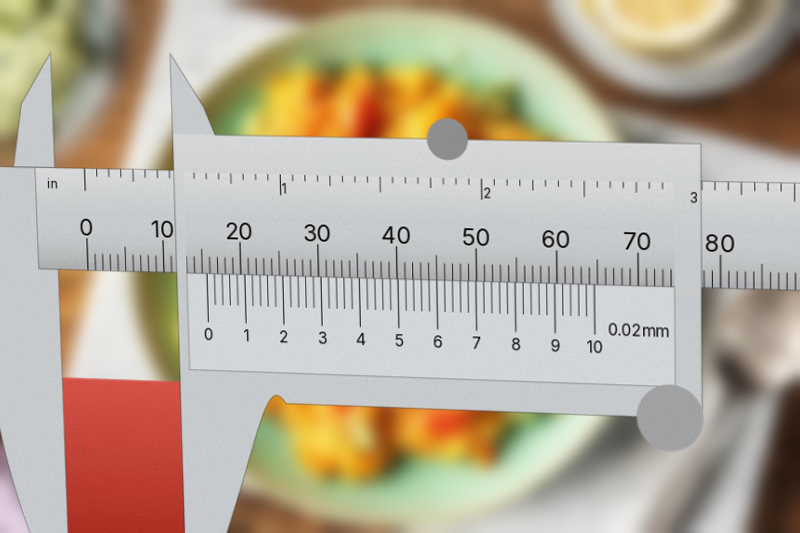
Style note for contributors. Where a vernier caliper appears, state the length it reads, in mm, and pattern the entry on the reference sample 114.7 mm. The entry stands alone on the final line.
15.6 mm
